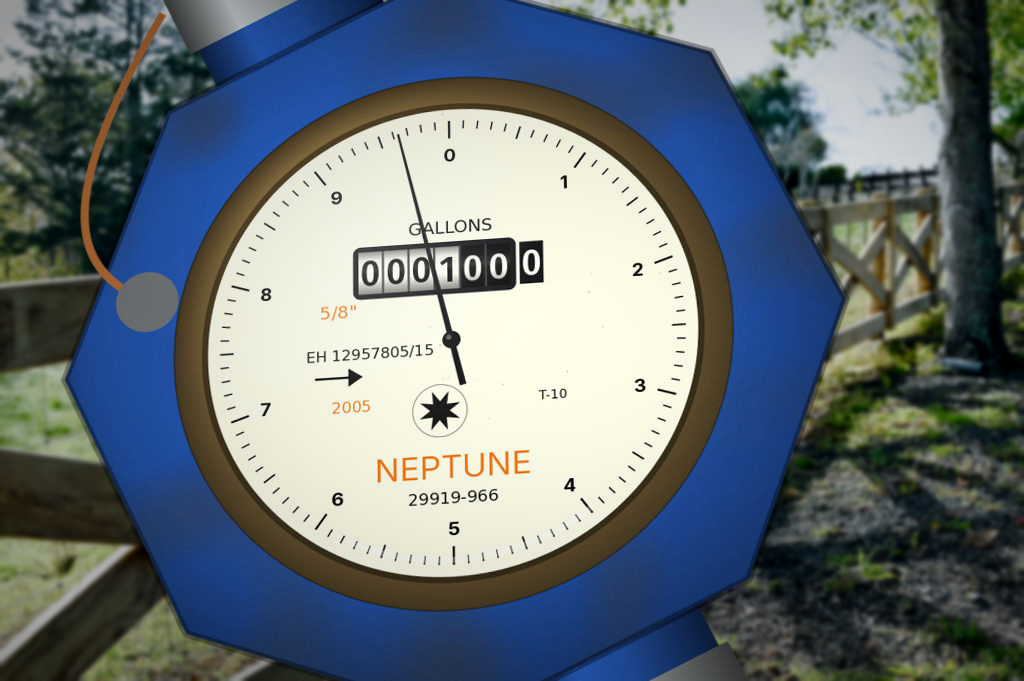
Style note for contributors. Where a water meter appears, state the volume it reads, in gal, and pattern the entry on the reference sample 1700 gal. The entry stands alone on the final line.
999.6 gal
